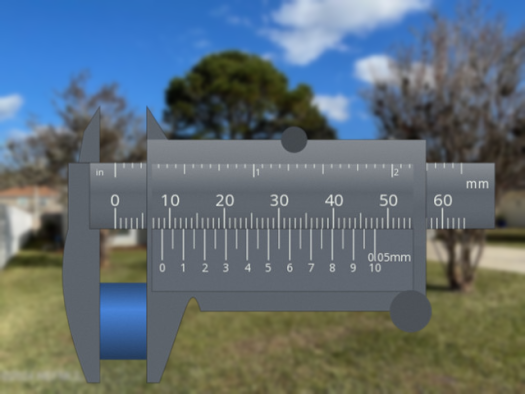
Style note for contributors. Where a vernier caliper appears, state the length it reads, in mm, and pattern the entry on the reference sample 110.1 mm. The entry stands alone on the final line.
8.6 mm
